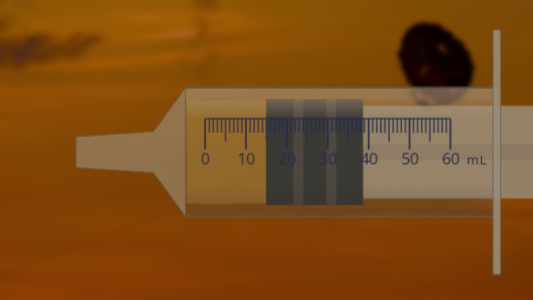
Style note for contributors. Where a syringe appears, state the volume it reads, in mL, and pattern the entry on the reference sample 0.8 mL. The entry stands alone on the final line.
15 mL
